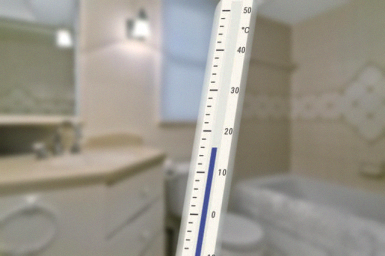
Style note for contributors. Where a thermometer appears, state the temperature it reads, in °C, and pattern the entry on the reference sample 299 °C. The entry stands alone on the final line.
16 °C
